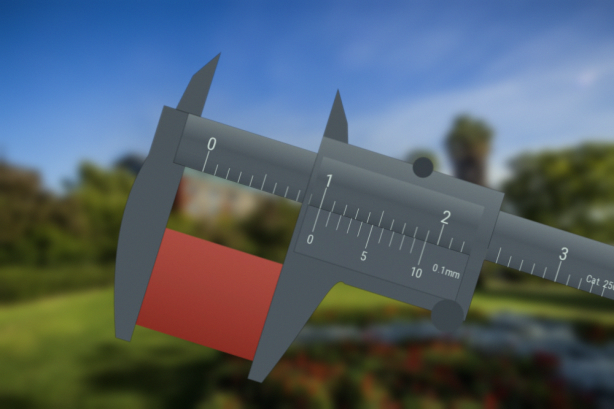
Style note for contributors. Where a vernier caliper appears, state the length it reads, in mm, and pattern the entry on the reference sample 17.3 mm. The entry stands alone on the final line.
10.0 mm
